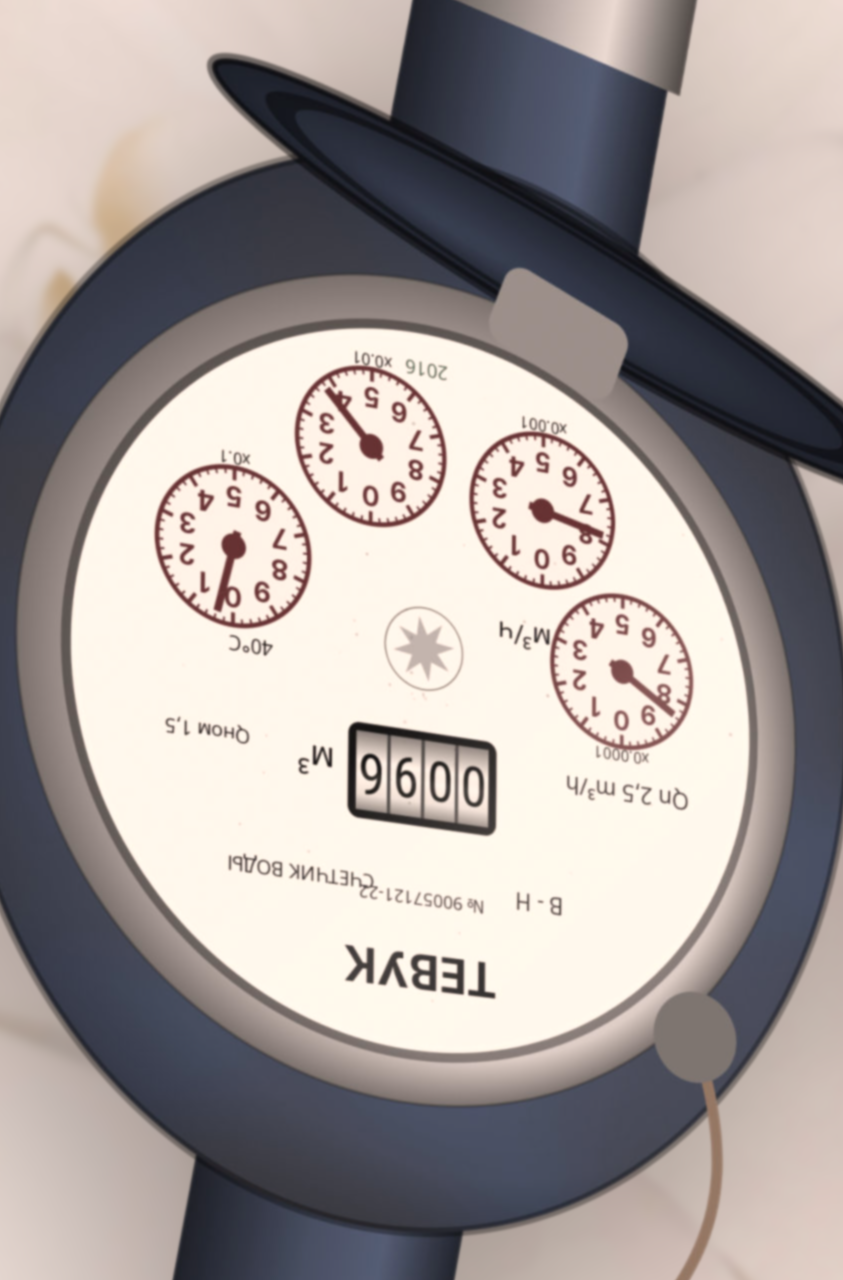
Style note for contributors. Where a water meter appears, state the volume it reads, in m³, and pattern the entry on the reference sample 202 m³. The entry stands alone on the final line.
96.0378 m³
